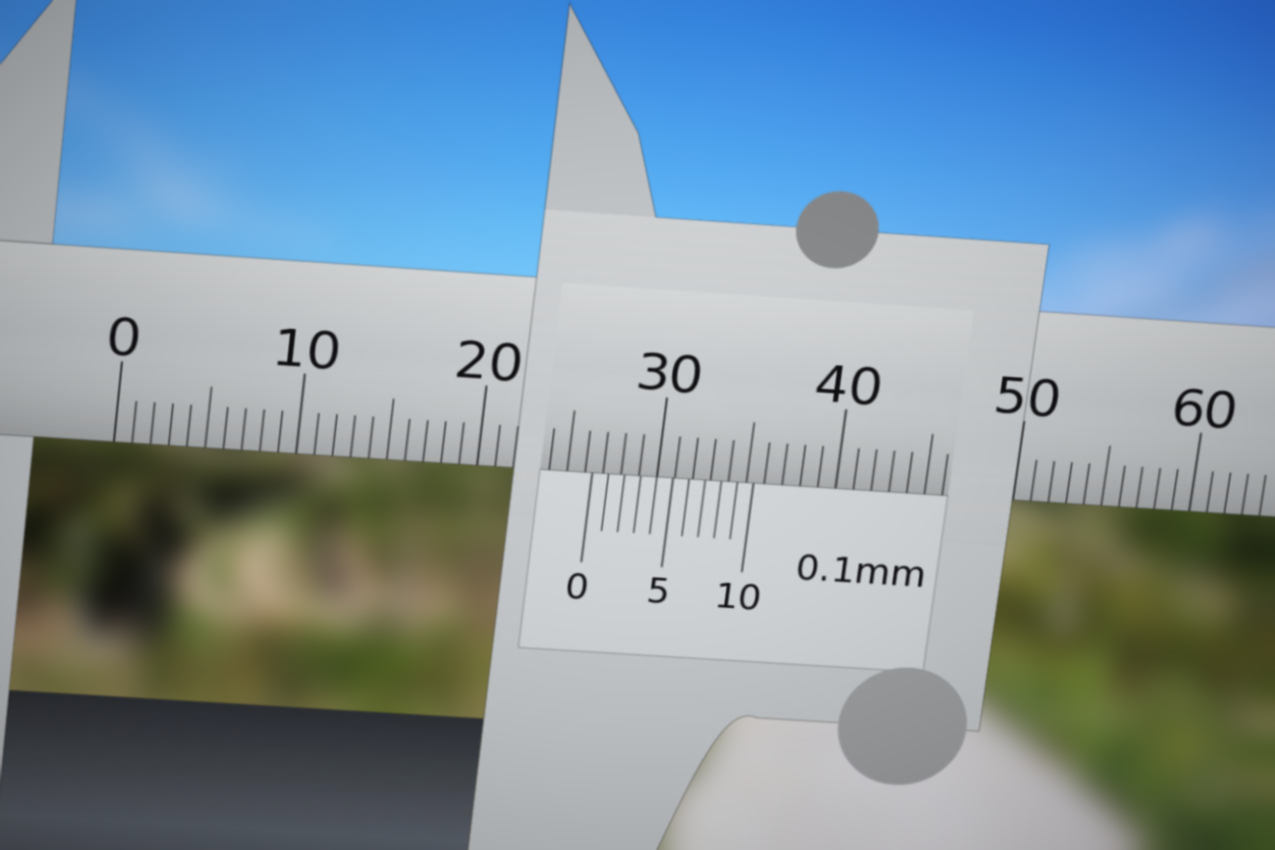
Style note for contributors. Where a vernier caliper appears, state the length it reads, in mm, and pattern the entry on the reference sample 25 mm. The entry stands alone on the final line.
26.4 mm
